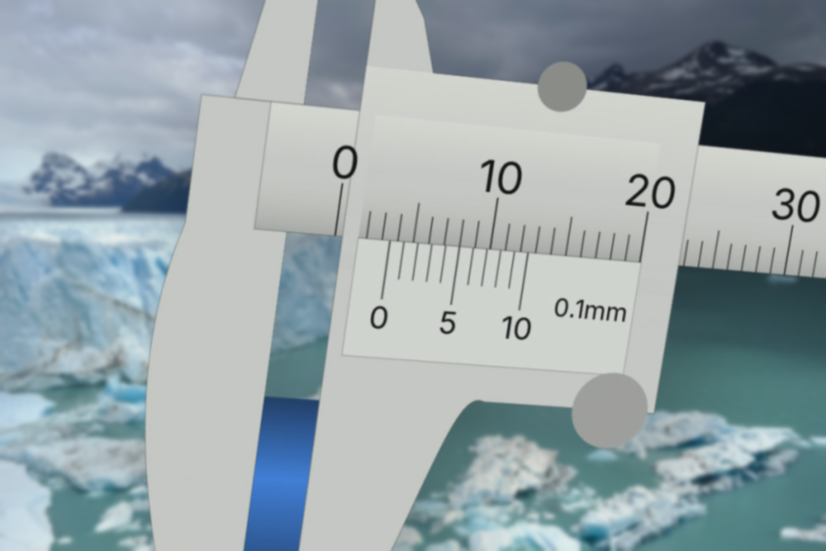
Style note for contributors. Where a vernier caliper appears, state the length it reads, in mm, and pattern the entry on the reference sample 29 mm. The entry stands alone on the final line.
3.5 mm
